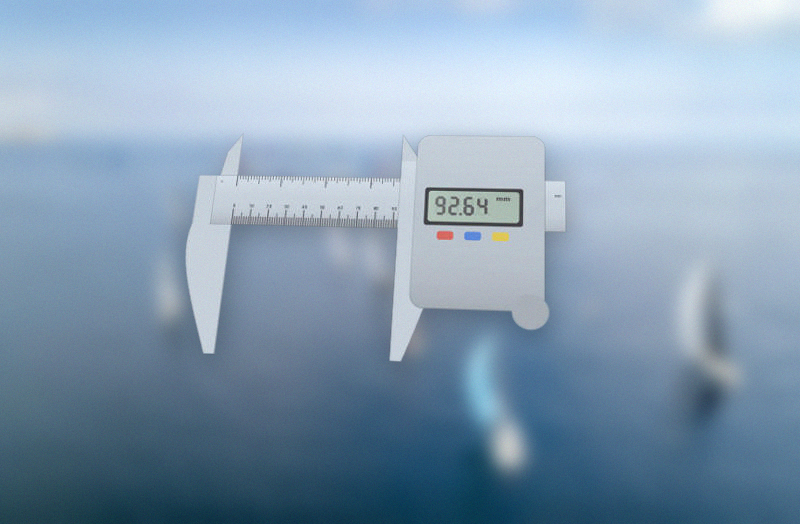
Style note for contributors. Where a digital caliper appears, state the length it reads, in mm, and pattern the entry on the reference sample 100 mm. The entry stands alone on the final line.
92.64 mm
